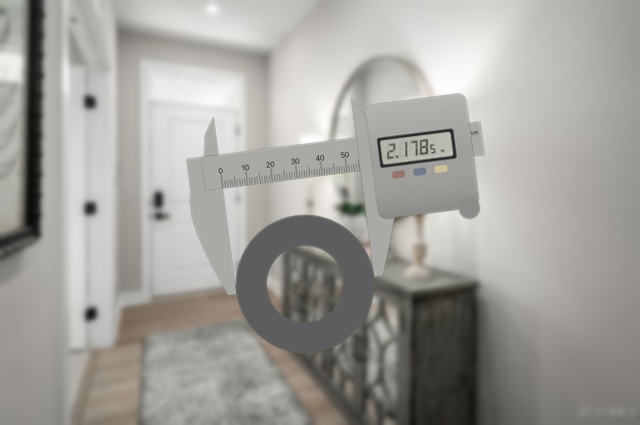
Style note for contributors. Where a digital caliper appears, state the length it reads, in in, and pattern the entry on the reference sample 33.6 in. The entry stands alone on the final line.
2.1785 in
